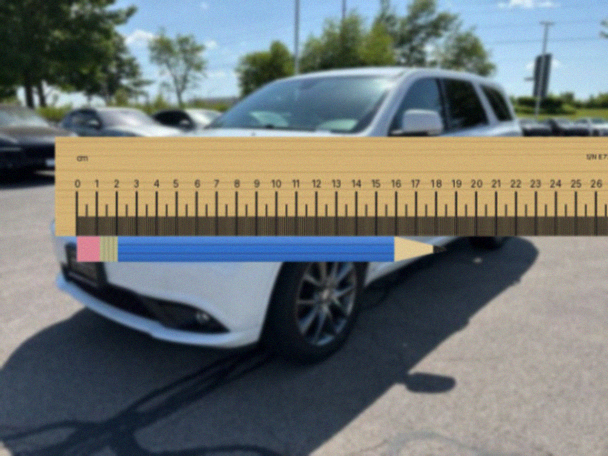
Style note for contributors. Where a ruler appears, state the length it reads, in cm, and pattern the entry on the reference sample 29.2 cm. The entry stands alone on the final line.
18.5 cm
